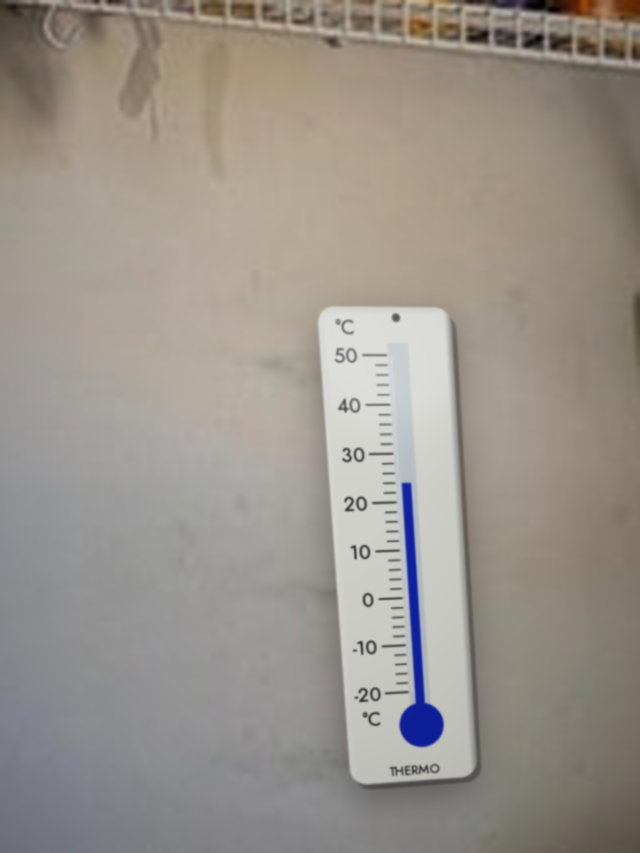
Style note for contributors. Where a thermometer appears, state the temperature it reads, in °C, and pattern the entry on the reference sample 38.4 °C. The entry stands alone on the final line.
24 °C
